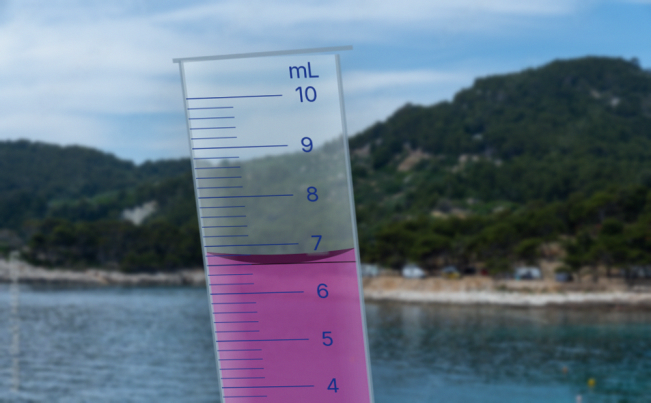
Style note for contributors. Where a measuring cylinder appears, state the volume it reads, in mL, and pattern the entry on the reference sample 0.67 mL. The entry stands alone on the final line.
6.6 mL
